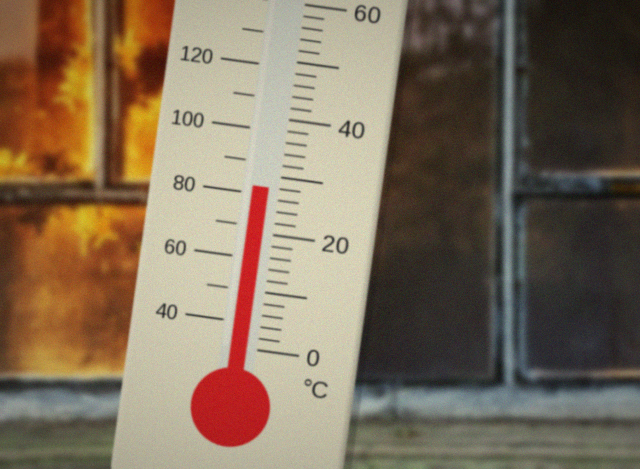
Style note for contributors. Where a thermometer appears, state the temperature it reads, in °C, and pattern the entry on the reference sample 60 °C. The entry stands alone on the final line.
28 °C
